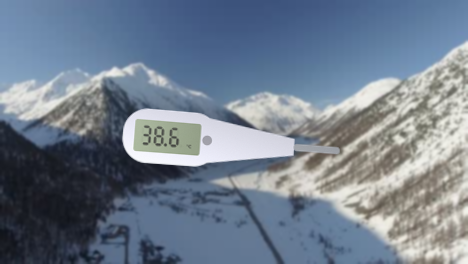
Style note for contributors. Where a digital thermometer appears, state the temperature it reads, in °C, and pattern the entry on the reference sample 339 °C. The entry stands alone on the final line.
38.6 °C
